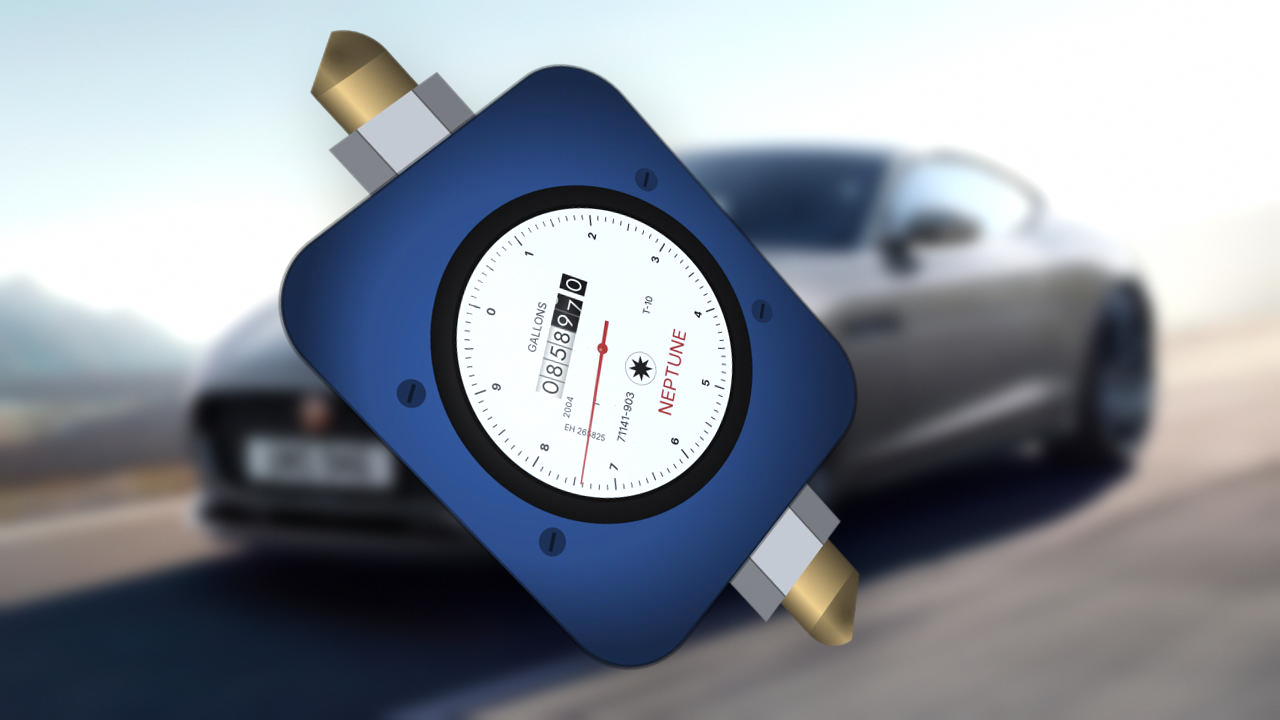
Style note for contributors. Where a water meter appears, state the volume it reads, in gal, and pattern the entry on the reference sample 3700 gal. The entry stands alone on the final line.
858967.4 gal
